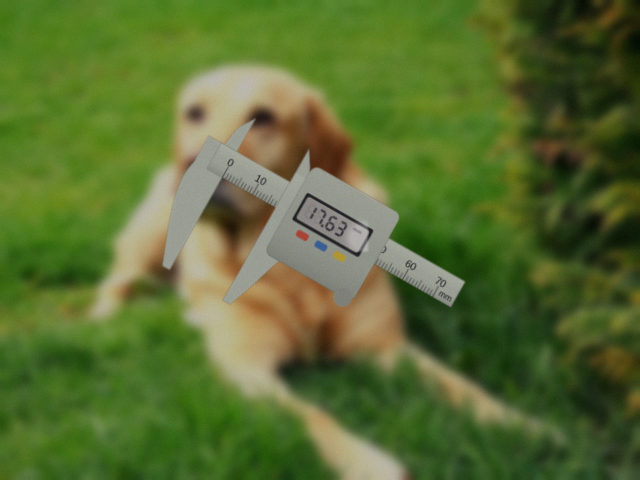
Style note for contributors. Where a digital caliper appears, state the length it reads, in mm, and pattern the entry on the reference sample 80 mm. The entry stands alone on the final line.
17.63 mm
